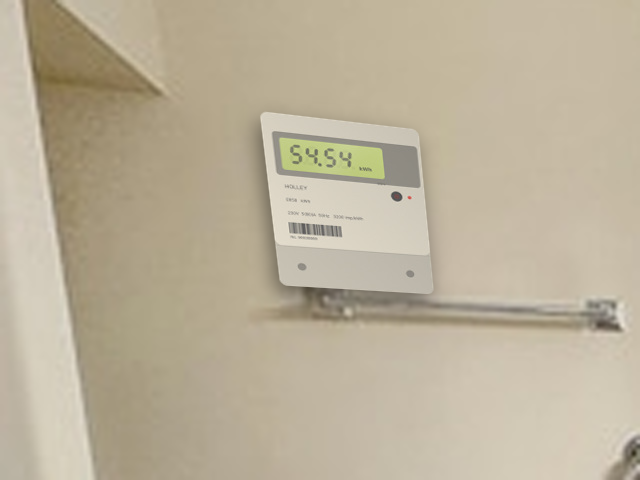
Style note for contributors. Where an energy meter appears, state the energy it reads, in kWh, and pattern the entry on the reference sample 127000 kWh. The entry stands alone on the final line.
54.54 kWh
